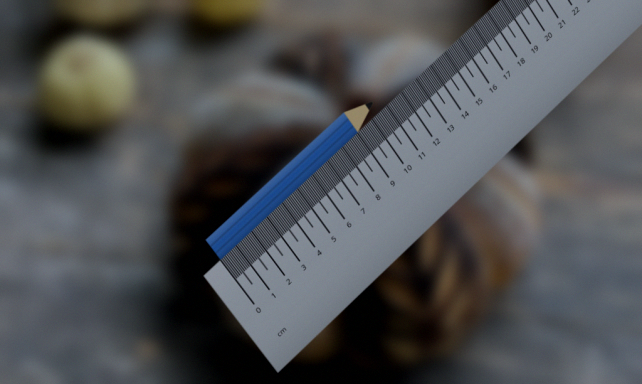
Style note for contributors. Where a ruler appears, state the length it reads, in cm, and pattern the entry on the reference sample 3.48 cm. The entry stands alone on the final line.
10.5 cm
